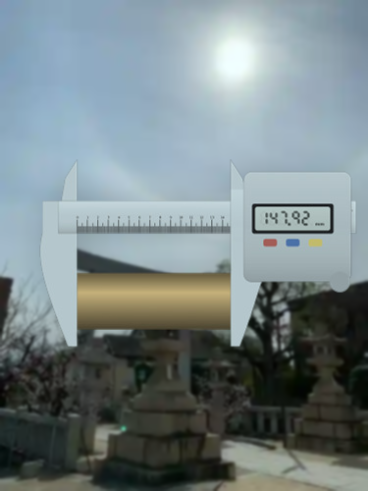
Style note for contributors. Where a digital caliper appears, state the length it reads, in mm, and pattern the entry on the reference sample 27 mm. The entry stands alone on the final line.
147.92 mm
